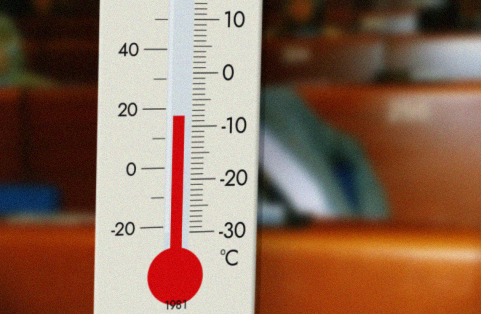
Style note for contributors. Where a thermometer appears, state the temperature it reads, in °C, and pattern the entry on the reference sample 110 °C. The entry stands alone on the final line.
-8 °C
